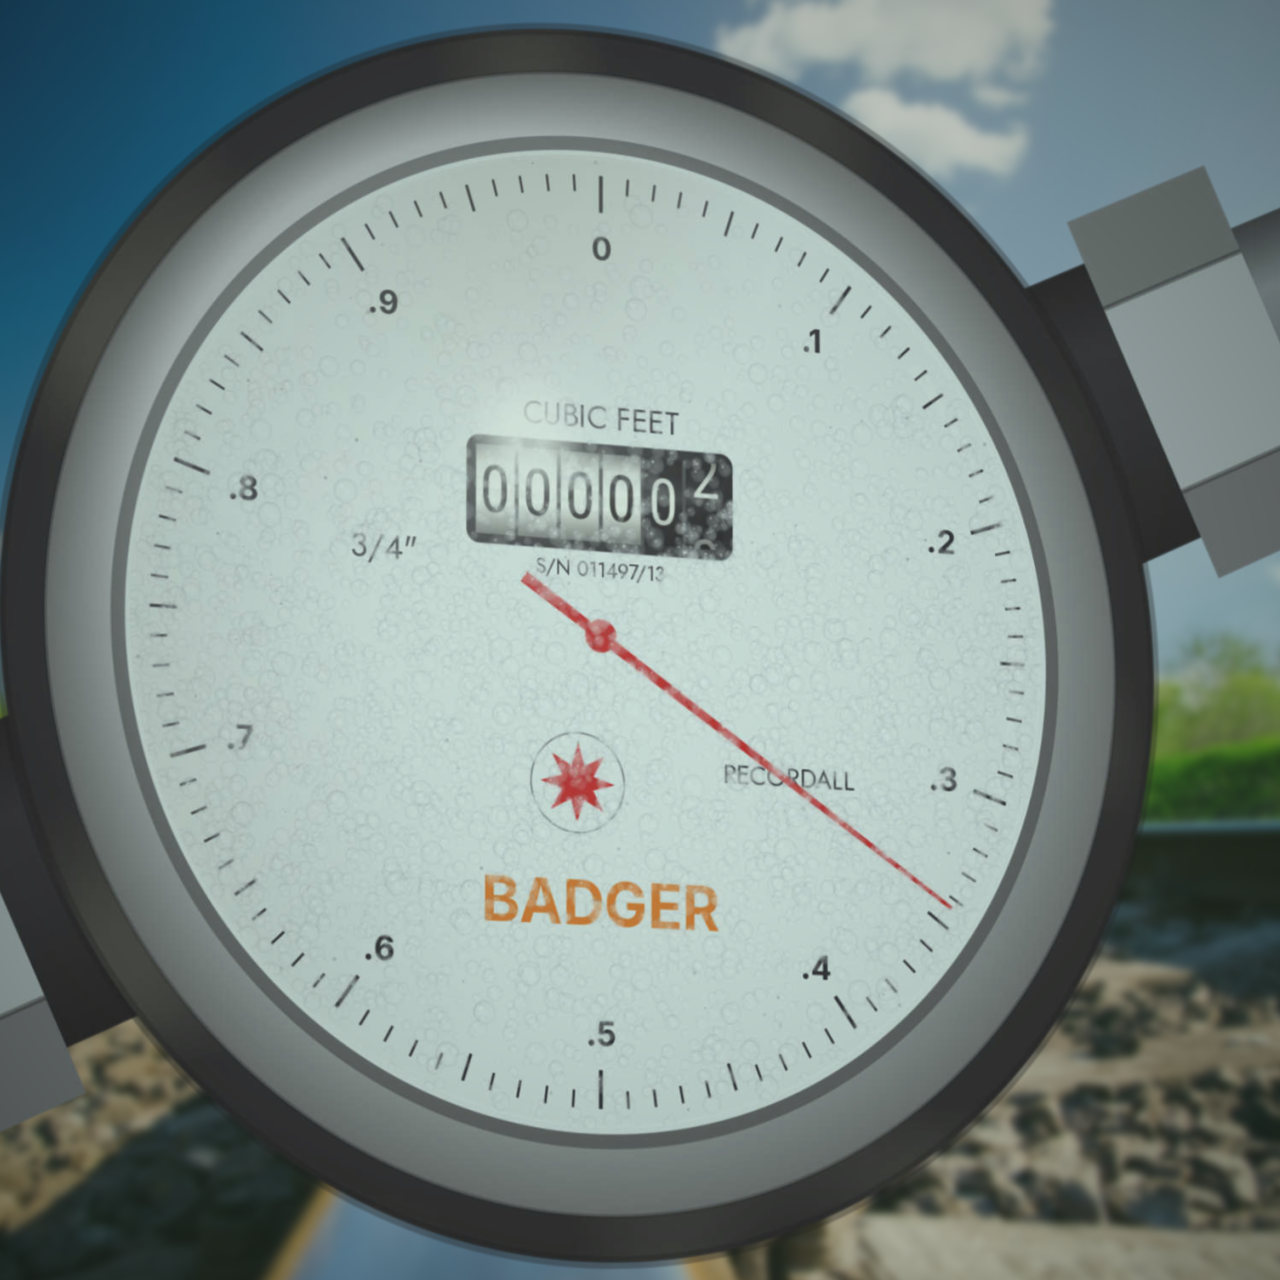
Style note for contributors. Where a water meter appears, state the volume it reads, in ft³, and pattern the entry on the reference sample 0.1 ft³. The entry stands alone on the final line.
2.34 ft³
